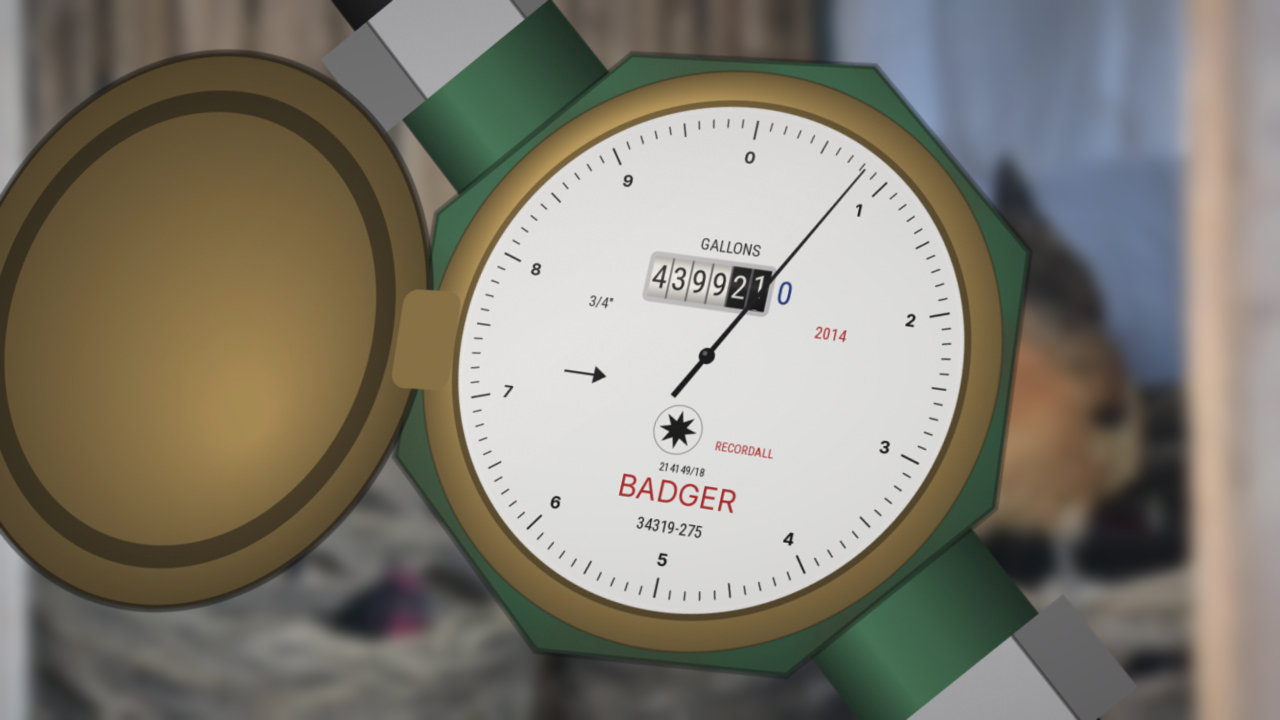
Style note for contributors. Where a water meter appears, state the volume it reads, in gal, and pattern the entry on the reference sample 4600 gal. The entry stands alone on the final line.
4399210.8 gal
